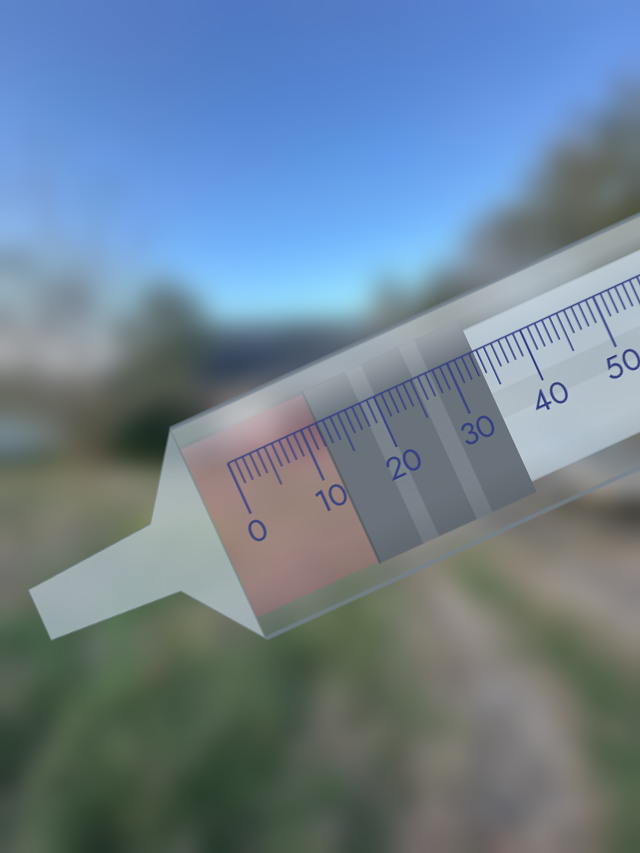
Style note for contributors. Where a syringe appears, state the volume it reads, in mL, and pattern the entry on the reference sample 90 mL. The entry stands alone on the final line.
12 mL
